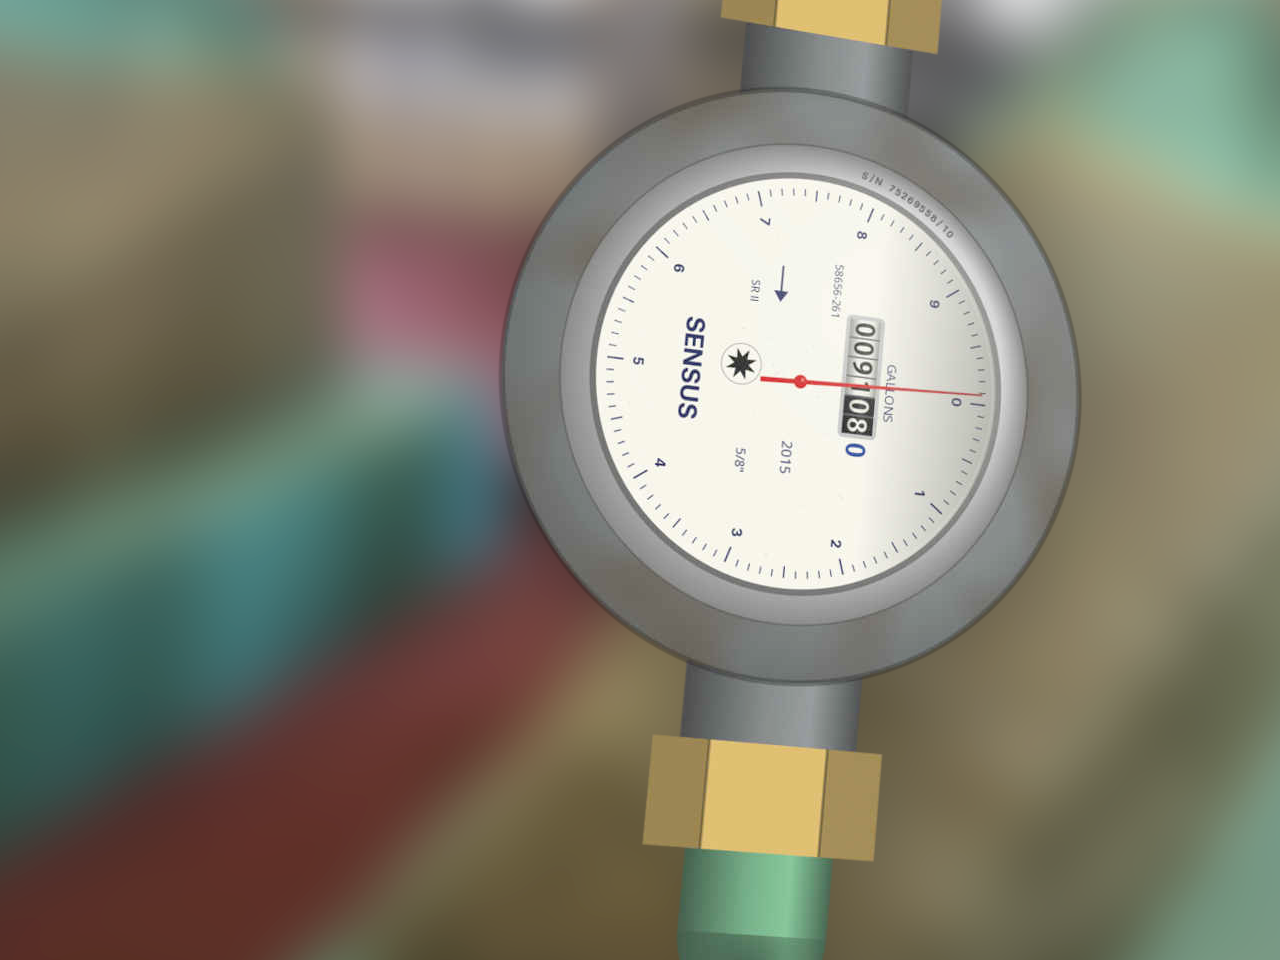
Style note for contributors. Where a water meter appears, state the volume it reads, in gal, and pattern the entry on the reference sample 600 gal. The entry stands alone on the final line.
91079.9 gal
